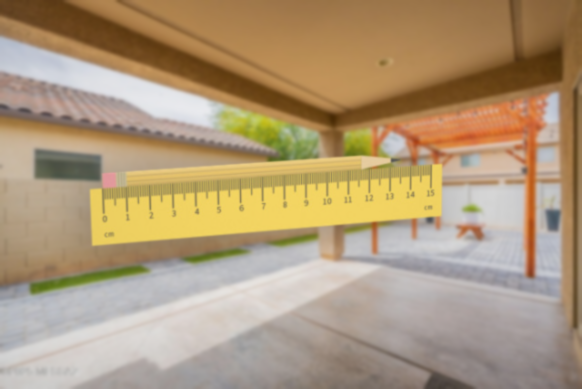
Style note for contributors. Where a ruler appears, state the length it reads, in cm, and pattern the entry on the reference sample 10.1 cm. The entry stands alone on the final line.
13.5 cm
